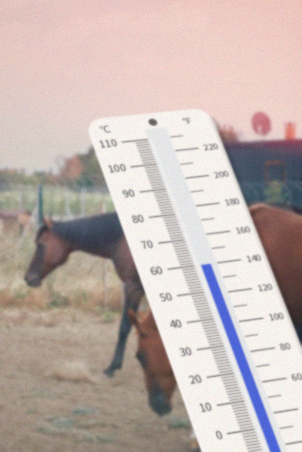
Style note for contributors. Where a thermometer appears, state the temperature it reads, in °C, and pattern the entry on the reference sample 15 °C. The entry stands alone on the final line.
60 °C
